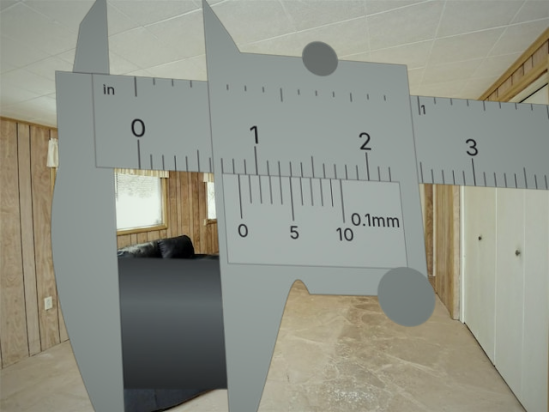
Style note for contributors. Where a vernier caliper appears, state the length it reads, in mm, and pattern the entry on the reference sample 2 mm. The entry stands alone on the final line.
8.4 mm
